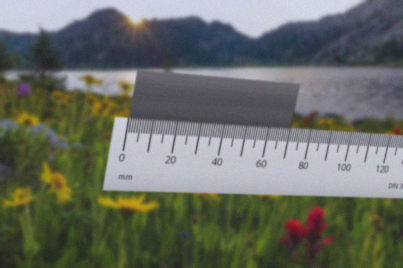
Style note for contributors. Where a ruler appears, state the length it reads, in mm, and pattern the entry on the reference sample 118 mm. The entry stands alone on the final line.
70 mm
